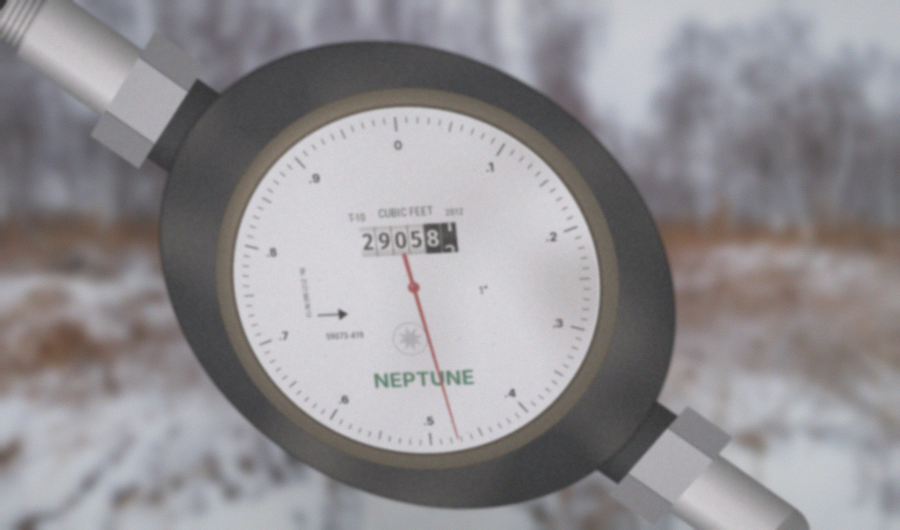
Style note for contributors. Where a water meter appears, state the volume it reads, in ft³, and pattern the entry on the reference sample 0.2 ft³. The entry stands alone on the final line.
290581.47 ft³
